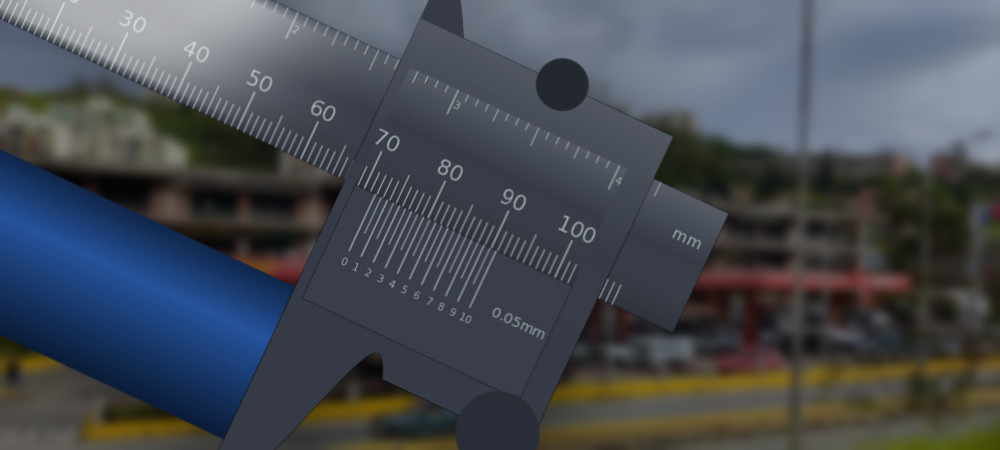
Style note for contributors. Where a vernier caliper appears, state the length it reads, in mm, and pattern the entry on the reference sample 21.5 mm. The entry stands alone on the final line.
71.8 mm
